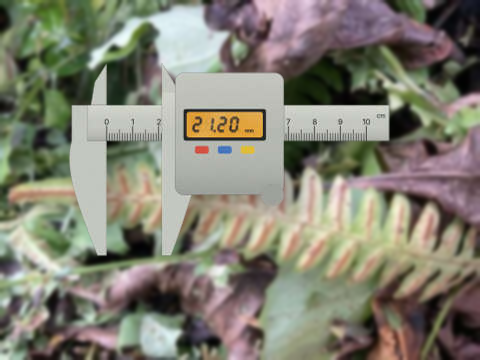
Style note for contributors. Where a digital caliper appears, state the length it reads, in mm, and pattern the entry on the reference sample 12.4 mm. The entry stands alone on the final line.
21.20 mm
